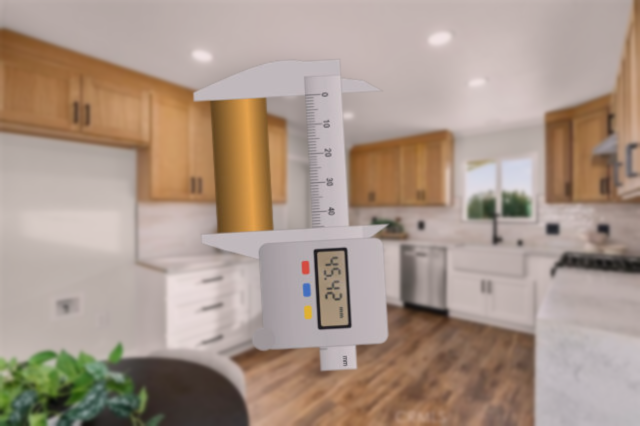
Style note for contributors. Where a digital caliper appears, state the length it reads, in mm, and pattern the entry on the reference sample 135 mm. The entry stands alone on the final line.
45.42 mm
